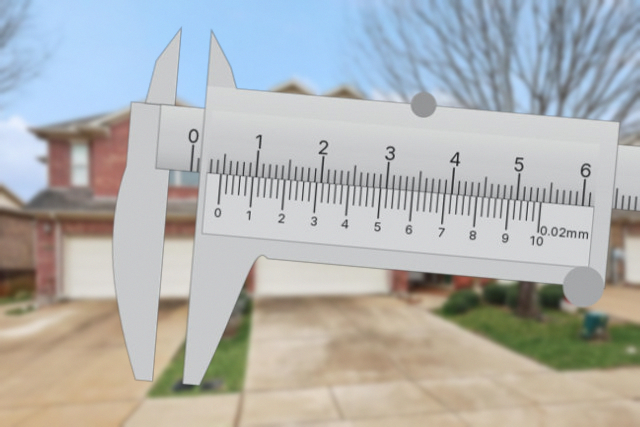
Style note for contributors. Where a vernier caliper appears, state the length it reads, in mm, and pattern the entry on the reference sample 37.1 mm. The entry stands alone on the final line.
4.6 mm
